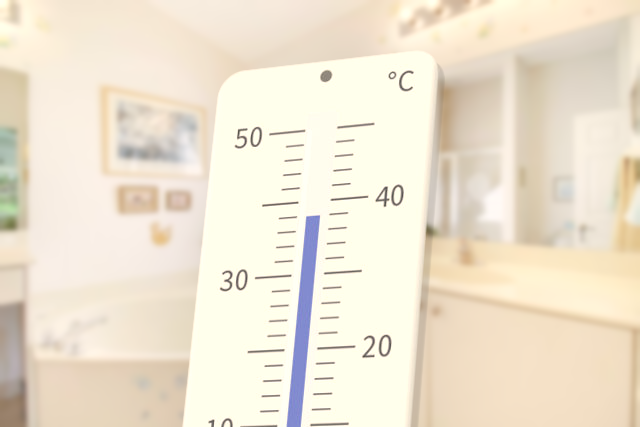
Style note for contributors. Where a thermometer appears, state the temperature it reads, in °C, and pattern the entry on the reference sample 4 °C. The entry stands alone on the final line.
38 °C
